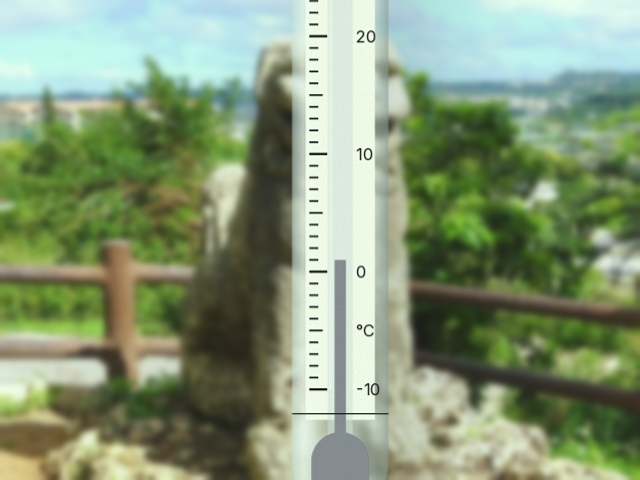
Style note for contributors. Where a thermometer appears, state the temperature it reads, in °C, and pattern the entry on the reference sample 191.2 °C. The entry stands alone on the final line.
1 °C
